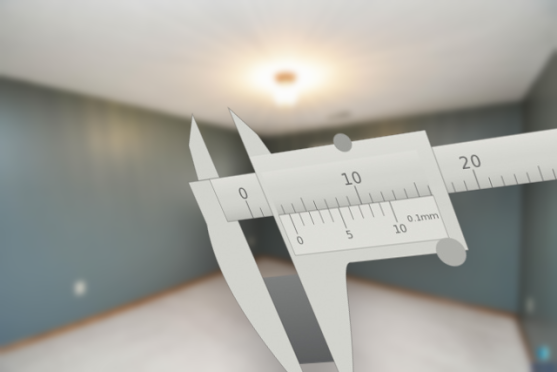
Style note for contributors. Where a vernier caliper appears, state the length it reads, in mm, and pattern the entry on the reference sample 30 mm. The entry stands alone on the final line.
3.4 mm
